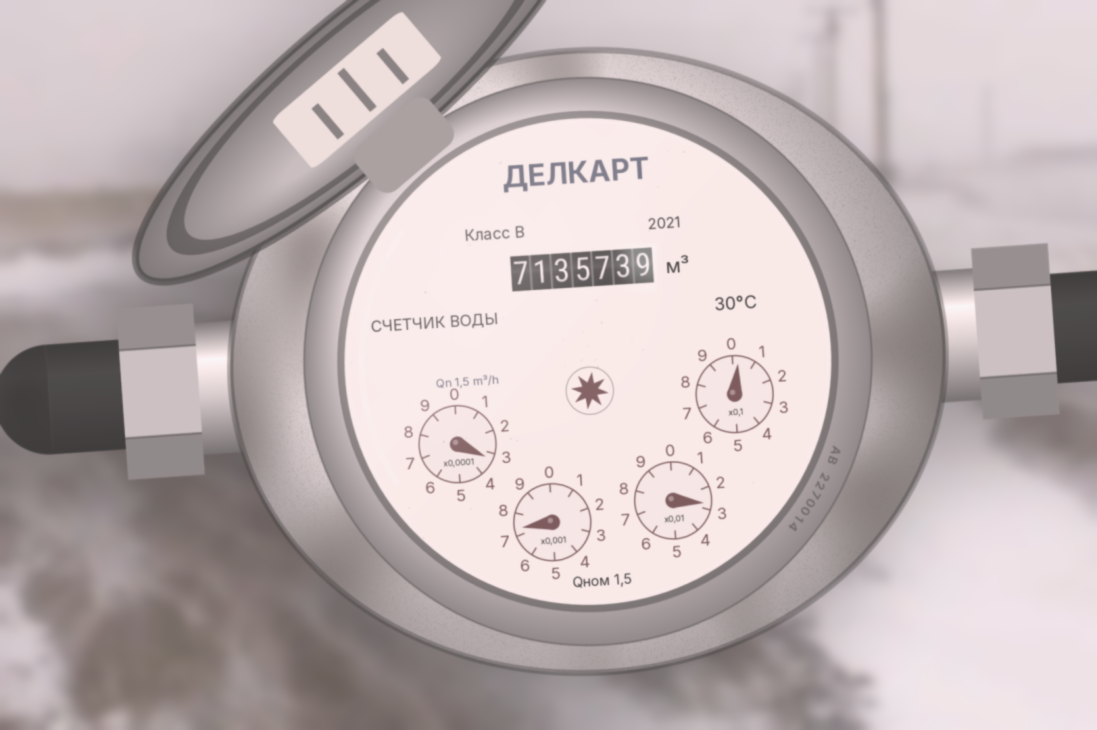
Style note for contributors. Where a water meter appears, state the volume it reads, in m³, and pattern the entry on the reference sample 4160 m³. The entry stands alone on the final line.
7135739.0273 m³
